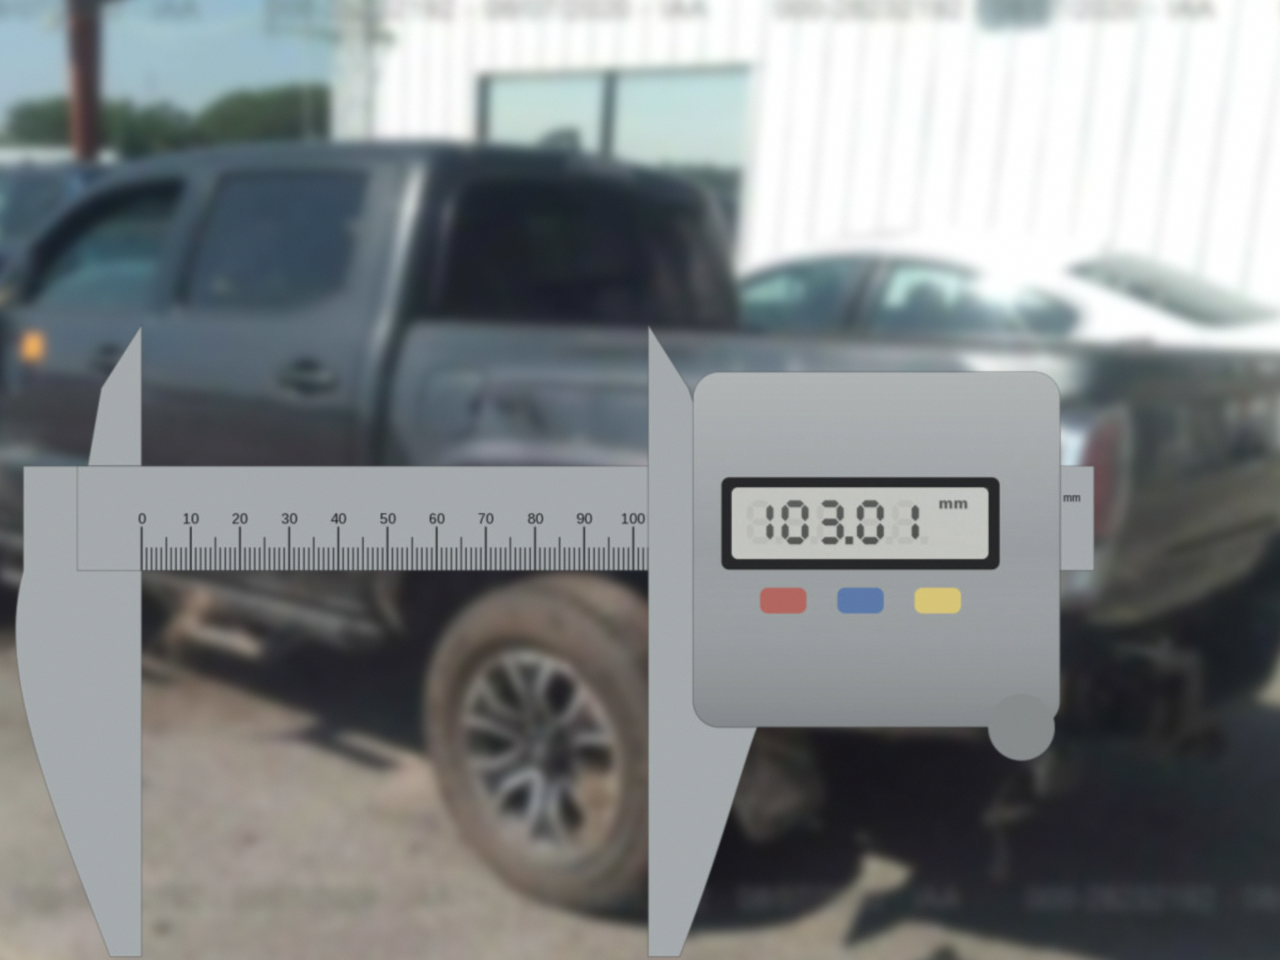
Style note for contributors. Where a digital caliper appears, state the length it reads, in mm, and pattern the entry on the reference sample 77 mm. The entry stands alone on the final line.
103.01 mm
